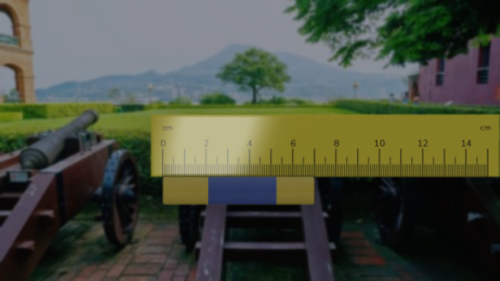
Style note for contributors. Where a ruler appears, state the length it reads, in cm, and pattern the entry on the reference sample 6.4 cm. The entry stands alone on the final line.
7 cm
